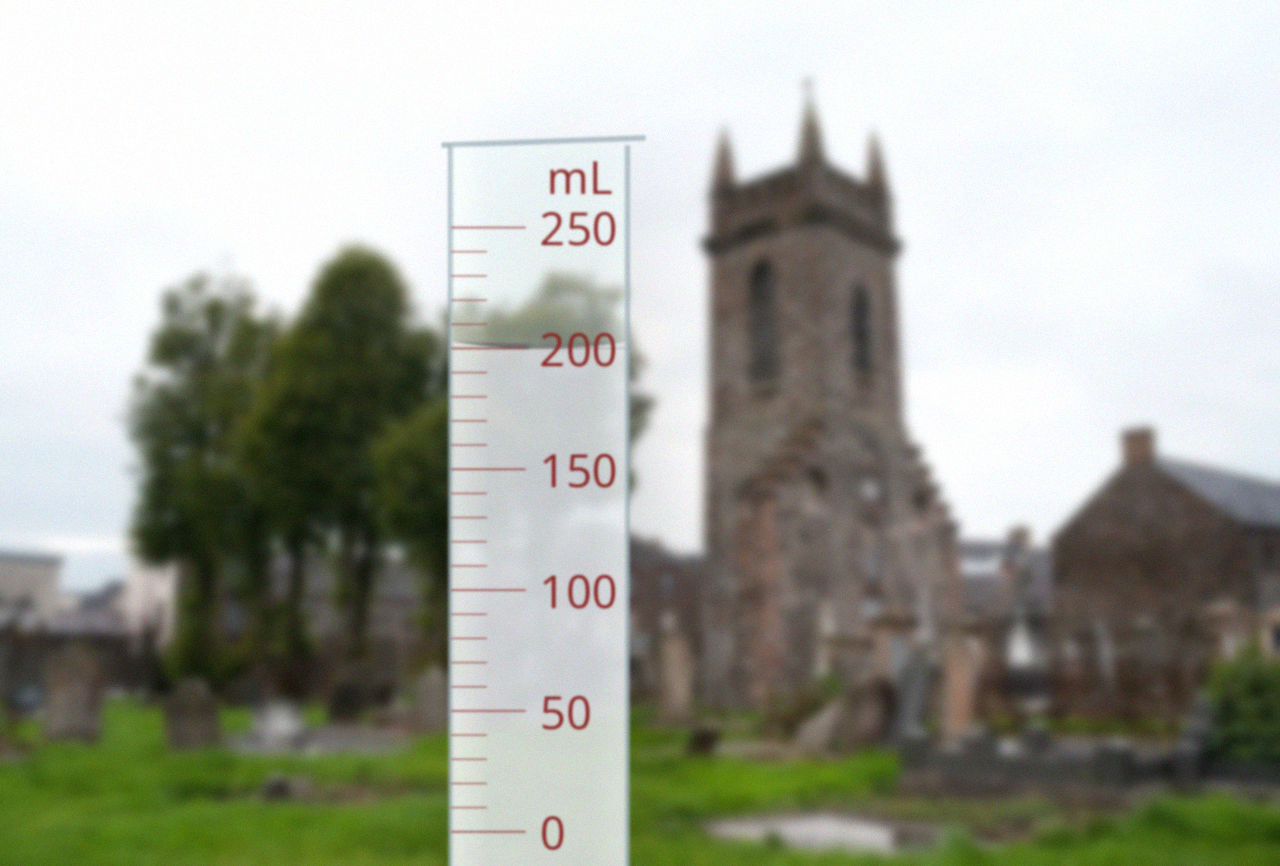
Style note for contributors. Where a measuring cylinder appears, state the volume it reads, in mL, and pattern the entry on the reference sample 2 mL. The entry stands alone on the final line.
200 mL
